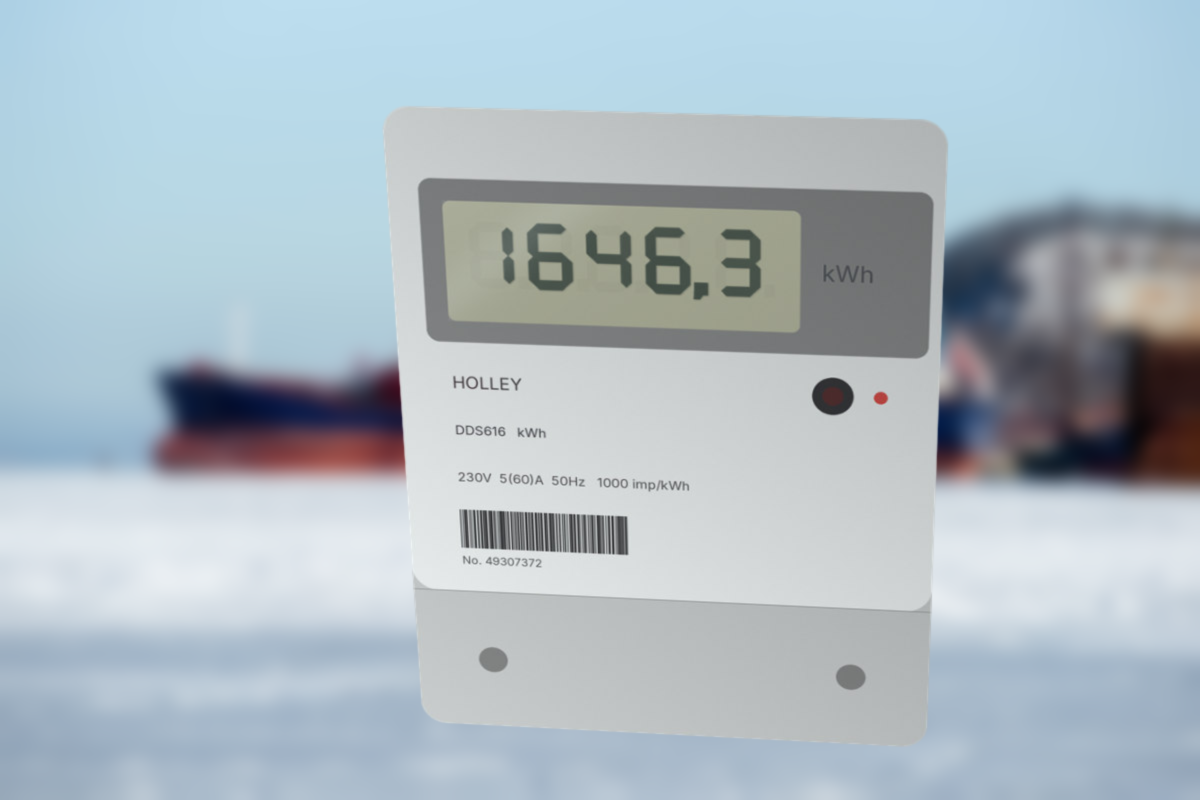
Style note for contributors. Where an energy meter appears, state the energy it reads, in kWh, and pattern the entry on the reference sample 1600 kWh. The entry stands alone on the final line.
1646.3 kWh
